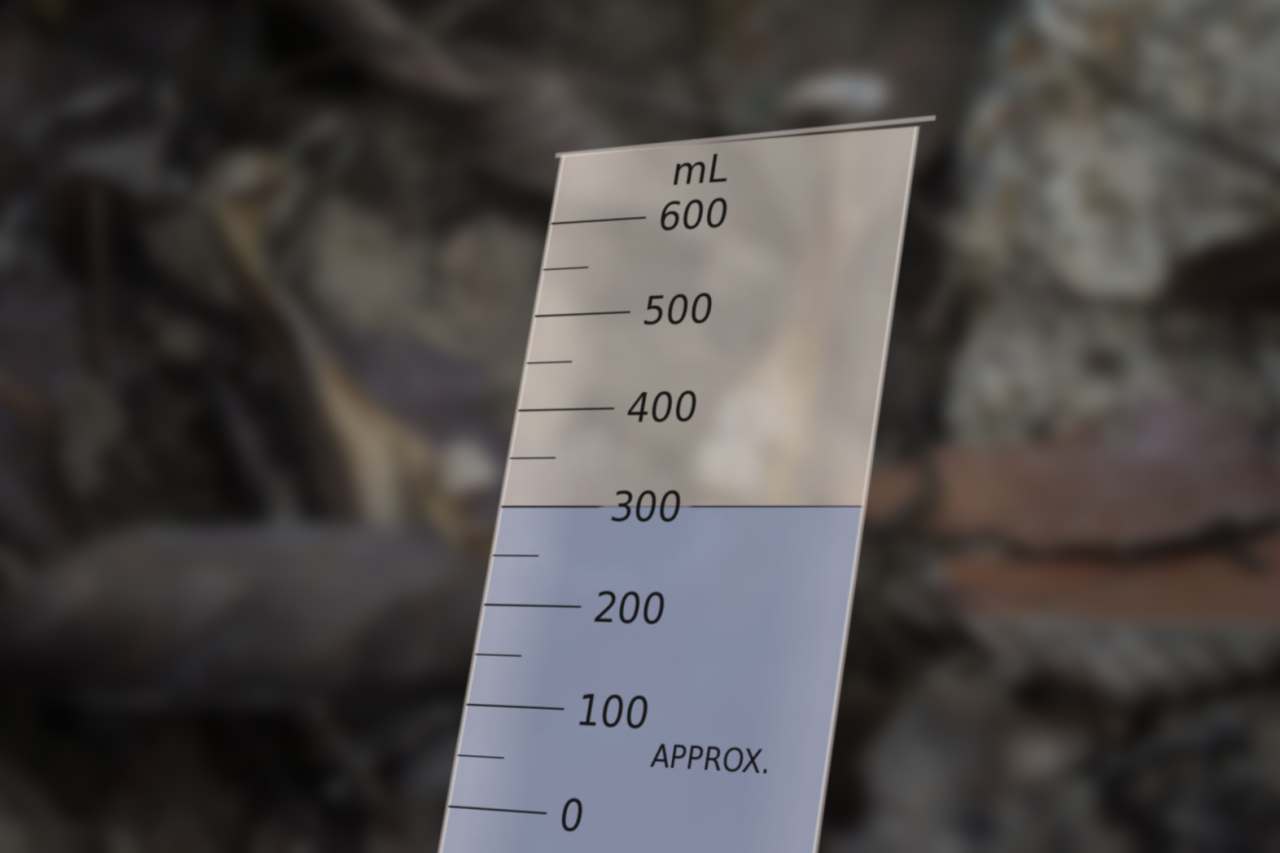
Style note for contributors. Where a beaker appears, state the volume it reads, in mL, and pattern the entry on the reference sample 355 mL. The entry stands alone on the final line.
300 mL
